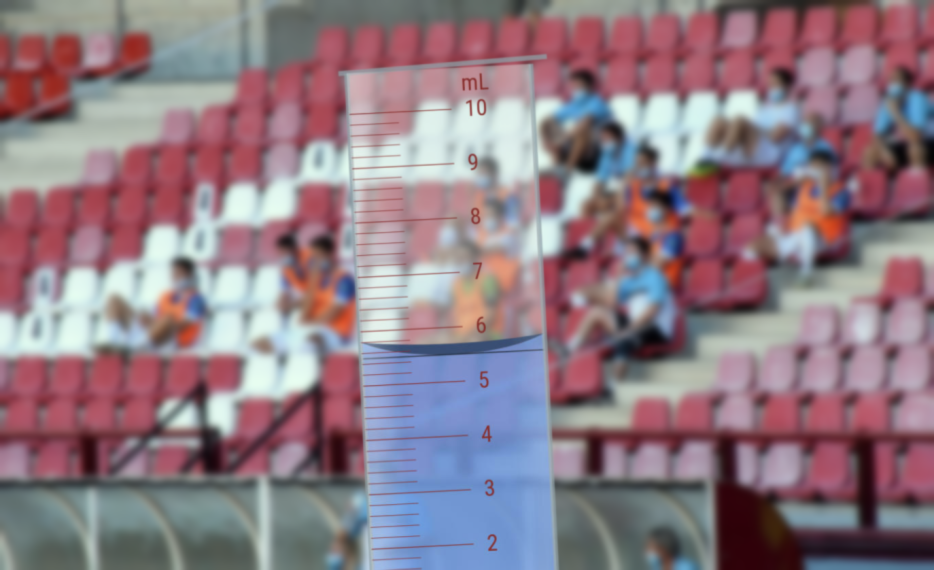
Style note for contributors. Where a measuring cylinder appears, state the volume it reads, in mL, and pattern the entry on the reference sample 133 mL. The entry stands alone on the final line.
5.5 mL
